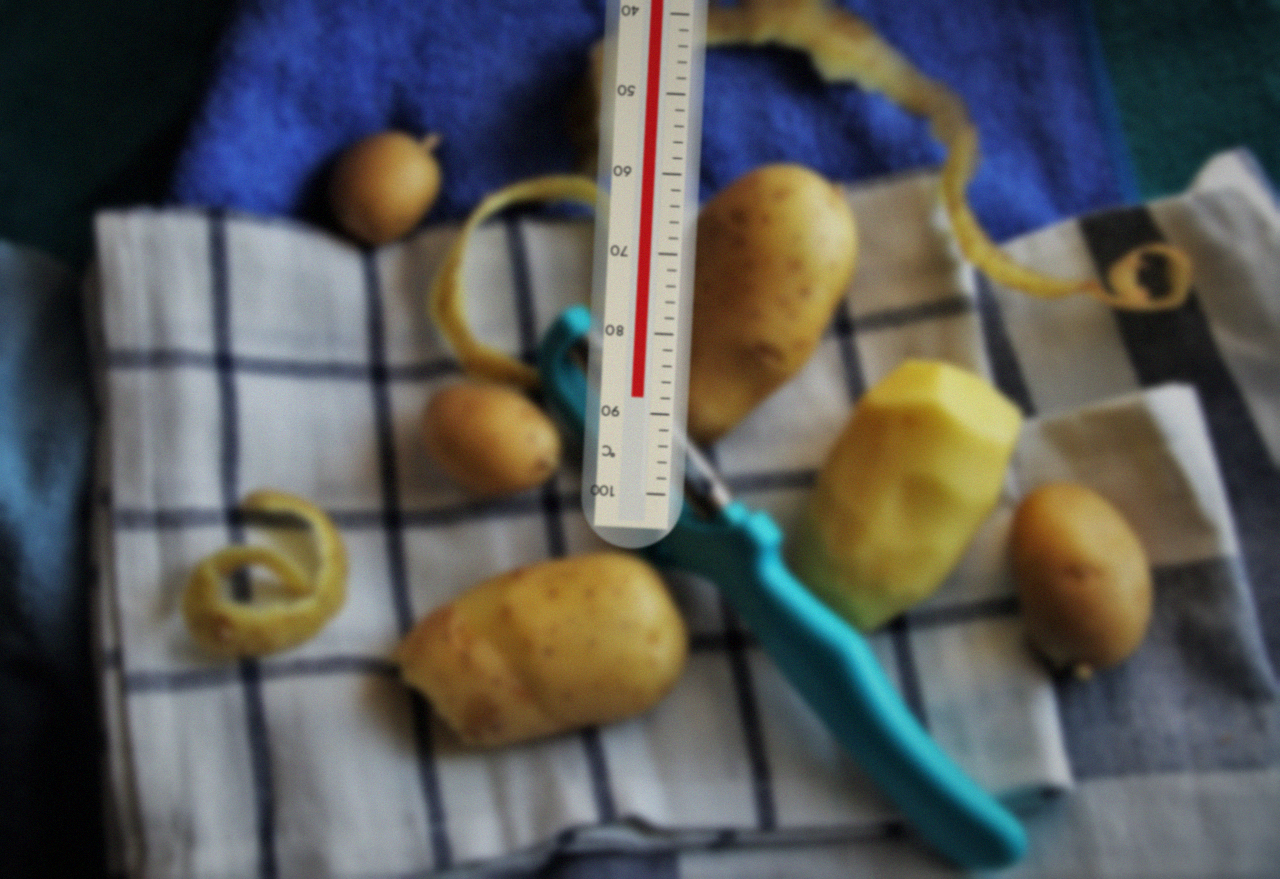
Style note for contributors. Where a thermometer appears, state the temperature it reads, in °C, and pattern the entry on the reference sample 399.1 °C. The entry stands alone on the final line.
88 °C
